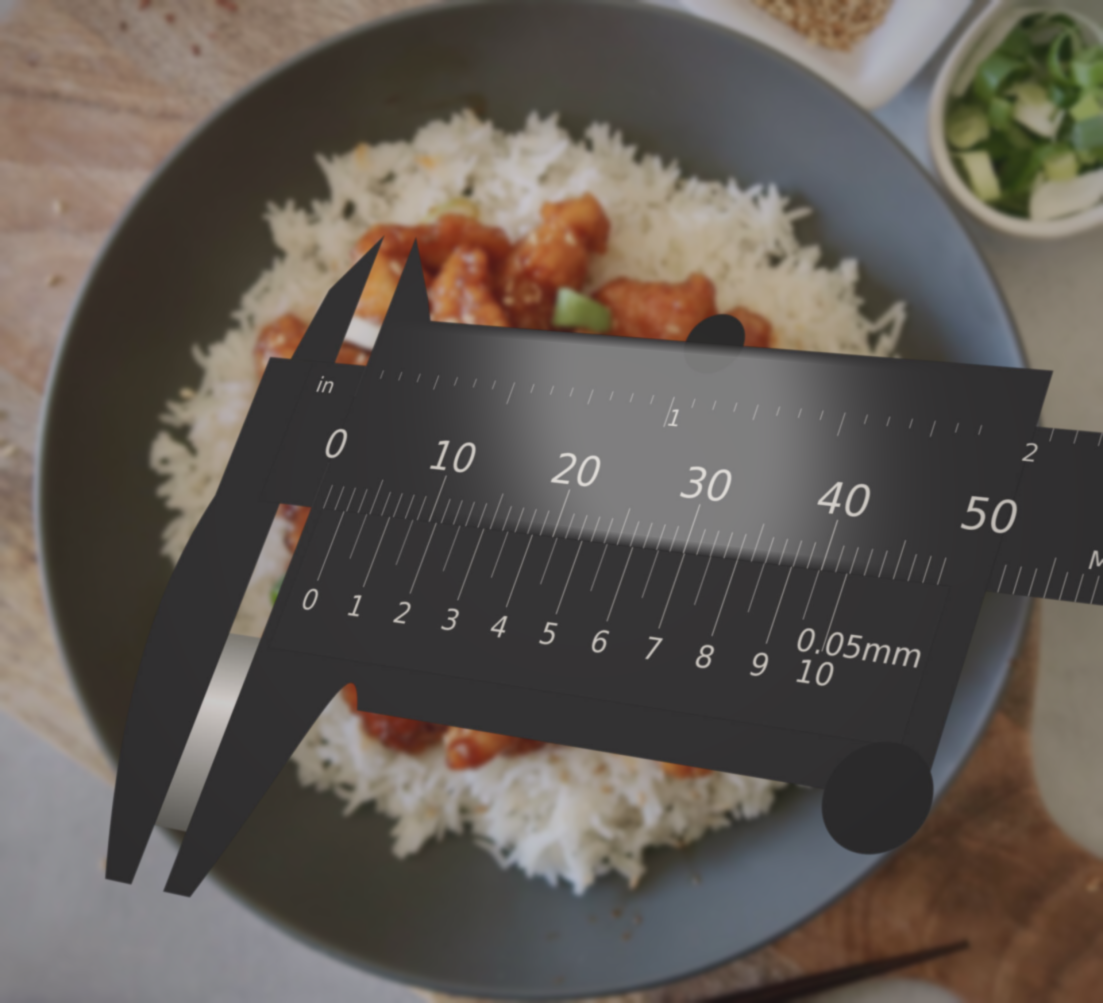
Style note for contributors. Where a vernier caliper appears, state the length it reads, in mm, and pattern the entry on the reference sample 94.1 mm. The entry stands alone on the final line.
2.8 mm
